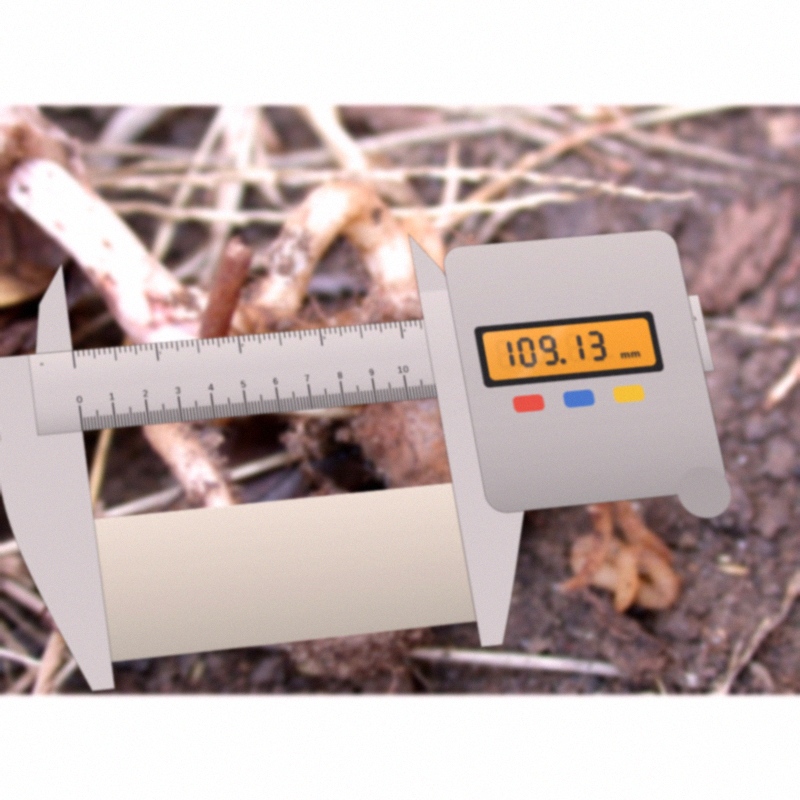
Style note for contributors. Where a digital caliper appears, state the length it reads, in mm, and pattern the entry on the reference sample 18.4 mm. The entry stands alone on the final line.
109.13 mm
